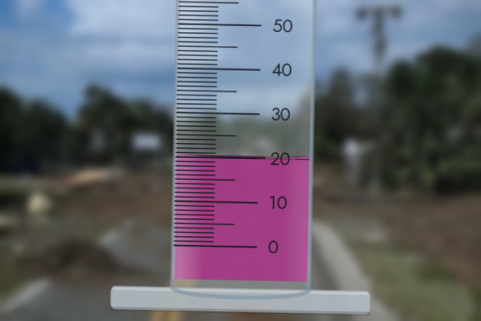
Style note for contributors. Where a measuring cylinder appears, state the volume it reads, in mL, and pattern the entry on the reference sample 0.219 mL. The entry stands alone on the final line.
20 mL
